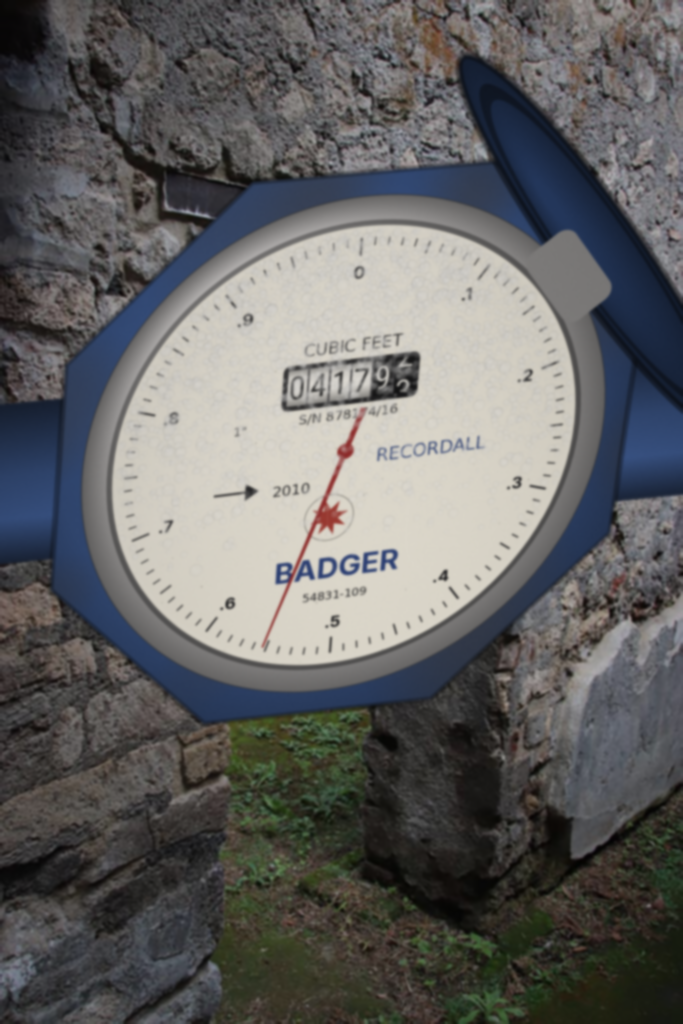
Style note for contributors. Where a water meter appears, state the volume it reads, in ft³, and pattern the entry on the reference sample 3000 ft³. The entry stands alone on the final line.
41792.55 ft³
